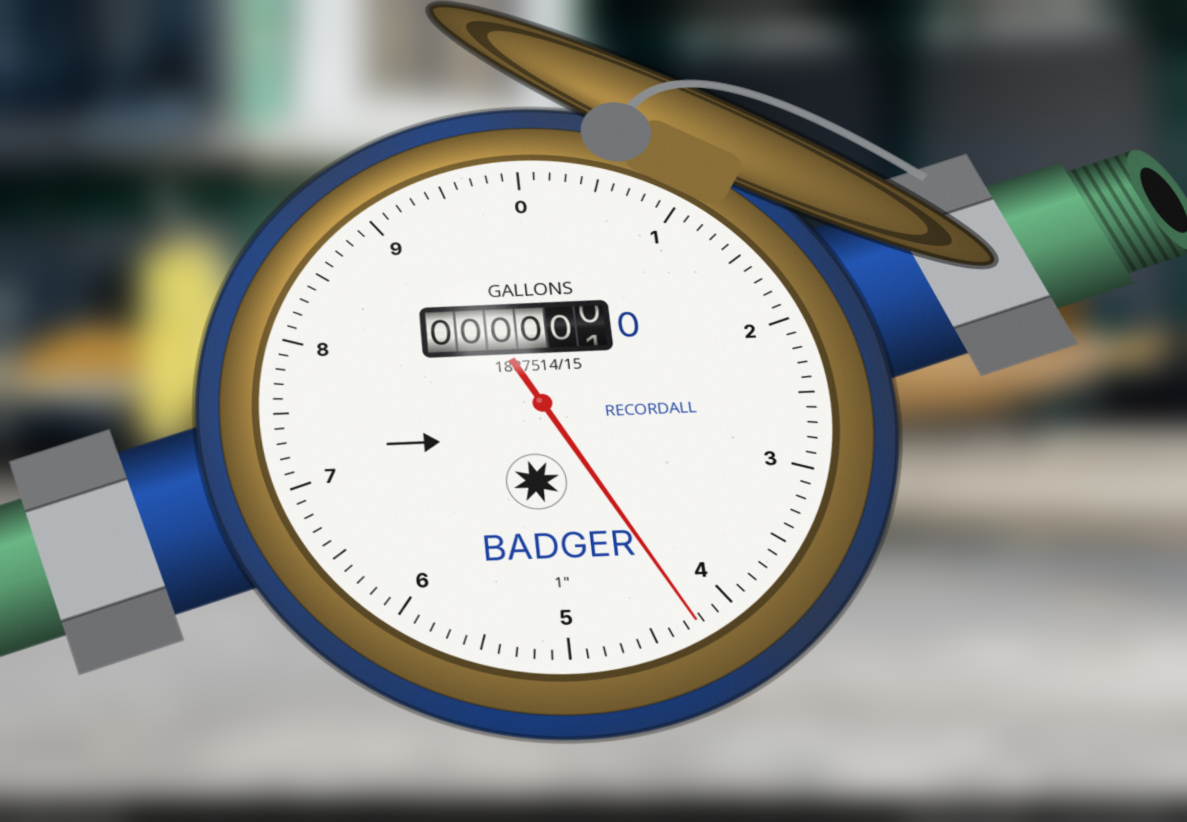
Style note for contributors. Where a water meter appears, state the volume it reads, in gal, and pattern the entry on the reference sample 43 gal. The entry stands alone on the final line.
4.2 gal
